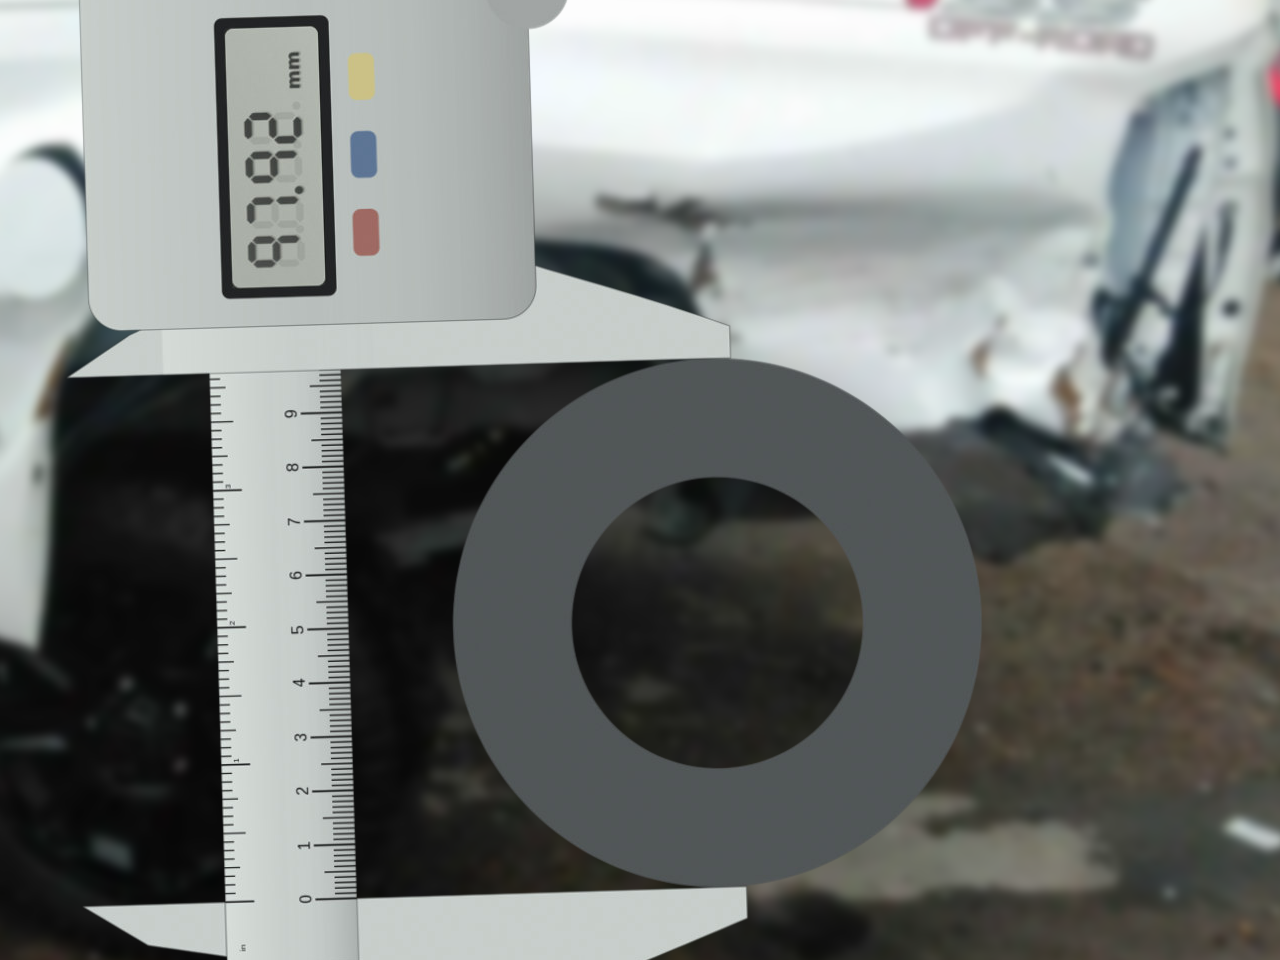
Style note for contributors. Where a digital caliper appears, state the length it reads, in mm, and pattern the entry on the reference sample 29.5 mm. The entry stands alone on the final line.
97.92 mm
